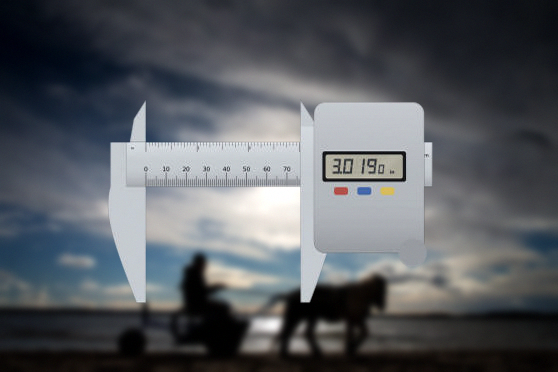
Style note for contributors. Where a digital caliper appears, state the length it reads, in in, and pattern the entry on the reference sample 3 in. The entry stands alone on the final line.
3.0190 in
